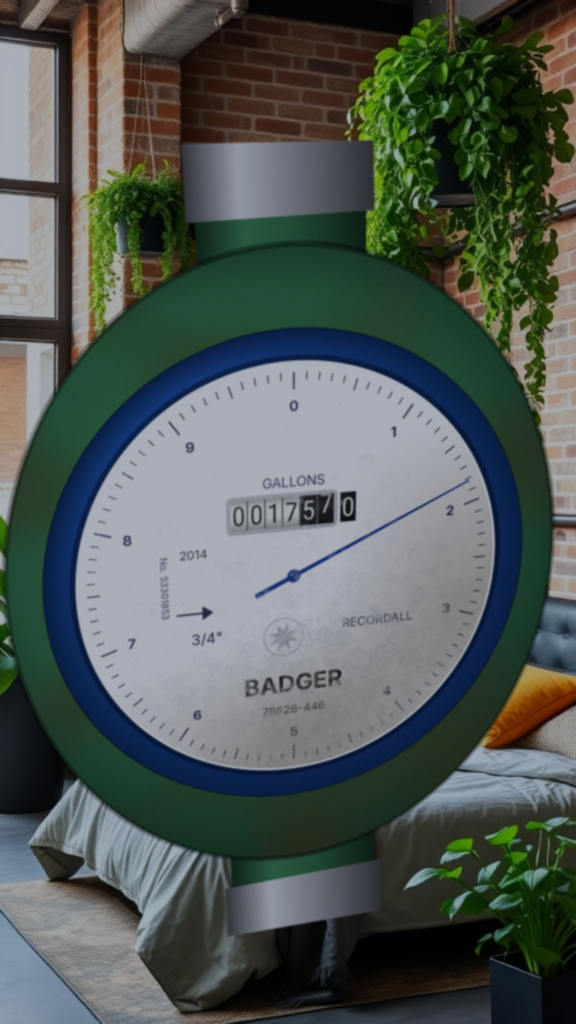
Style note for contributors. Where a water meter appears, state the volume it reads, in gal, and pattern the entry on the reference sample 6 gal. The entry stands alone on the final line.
17571.8 gal
